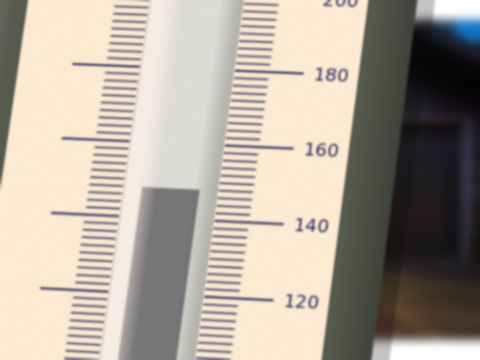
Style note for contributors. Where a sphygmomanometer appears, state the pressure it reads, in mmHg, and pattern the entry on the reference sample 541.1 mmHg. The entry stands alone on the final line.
148 mmHg
